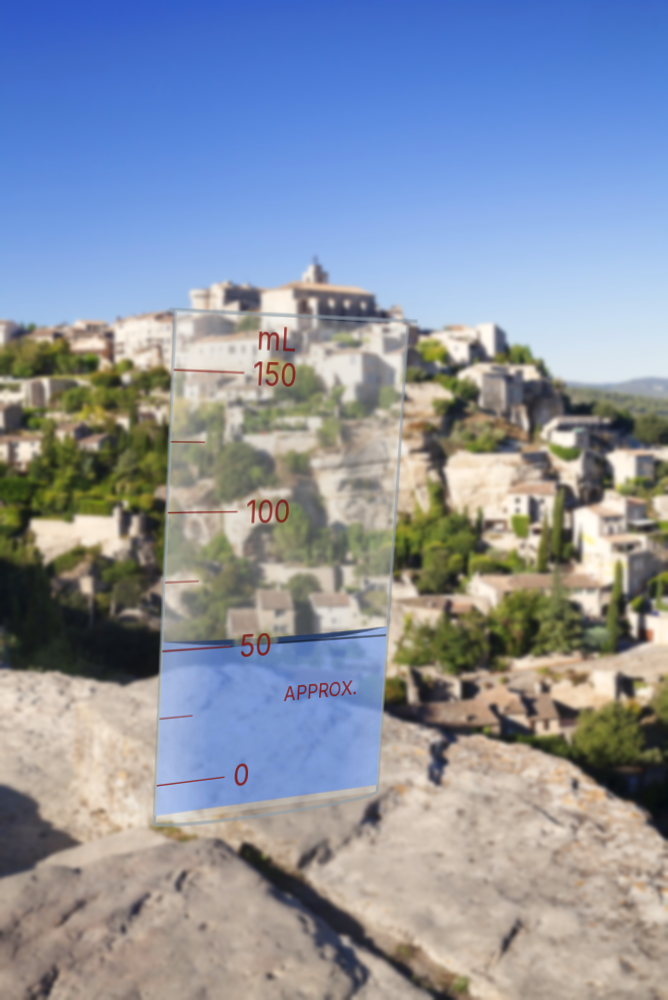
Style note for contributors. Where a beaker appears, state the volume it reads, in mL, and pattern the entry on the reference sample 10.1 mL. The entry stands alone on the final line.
50 mL
